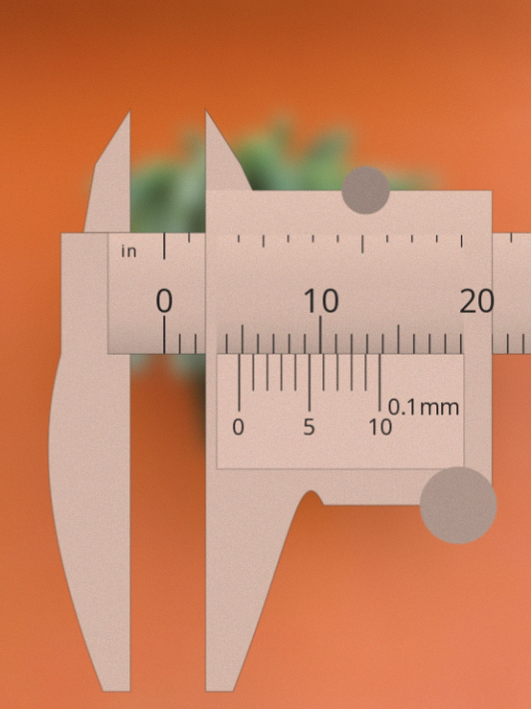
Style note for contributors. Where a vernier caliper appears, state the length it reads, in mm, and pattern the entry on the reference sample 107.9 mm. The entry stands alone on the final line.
4.8 mm
